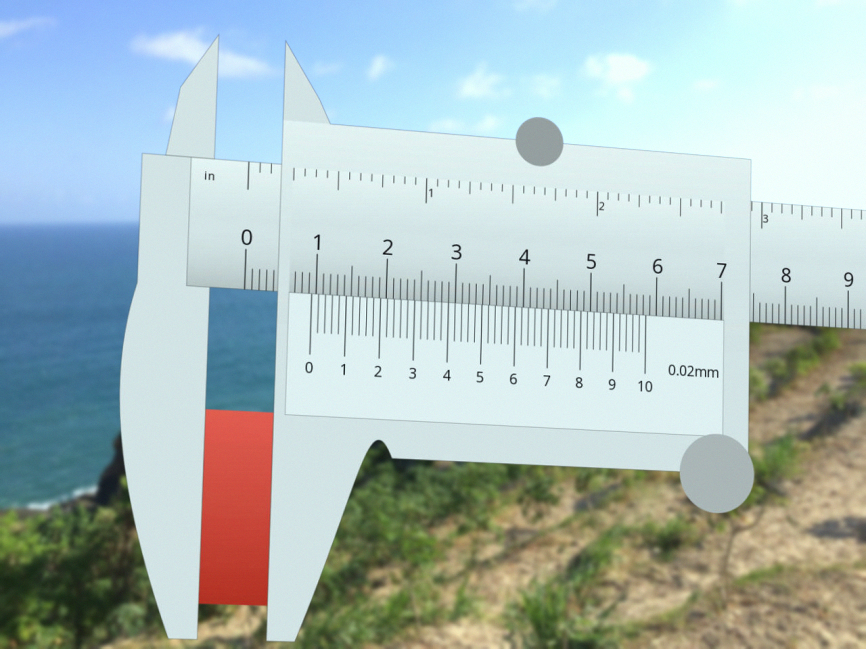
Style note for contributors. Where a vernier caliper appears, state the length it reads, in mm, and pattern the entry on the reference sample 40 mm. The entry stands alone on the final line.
9.4 mm
